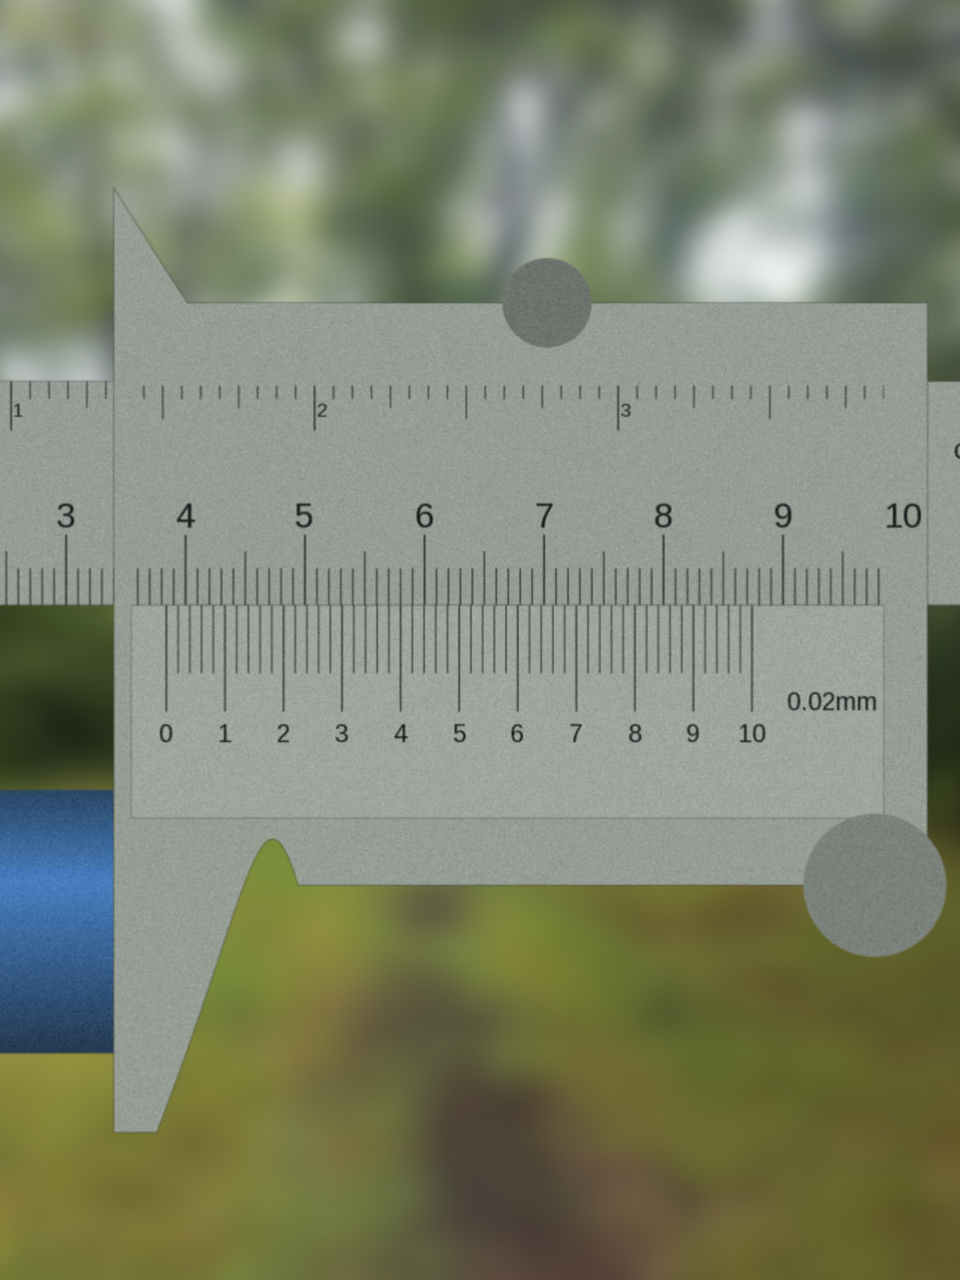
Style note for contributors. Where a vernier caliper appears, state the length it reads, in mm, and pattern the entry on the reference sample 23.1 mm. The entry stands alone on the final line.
38.4 mm
